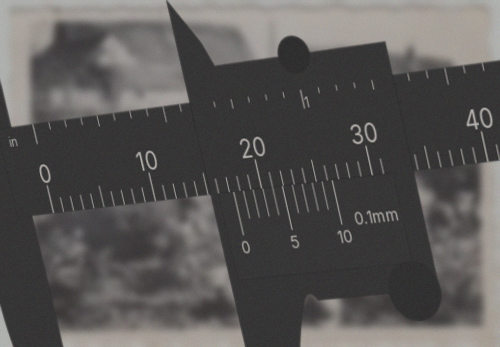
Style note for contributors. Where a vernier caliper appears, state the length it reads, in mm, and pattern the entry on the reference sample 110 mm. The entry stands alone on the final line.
17.4 mm
